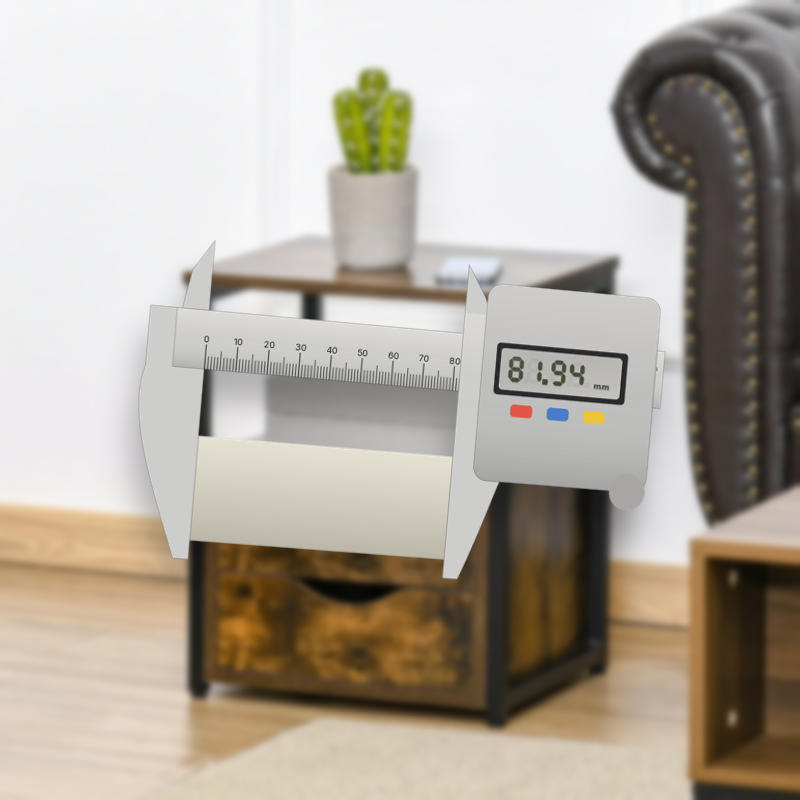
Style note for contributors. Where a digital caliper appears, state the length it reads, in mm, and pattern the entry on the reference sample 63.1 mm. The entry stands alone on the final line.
81.94 mm
